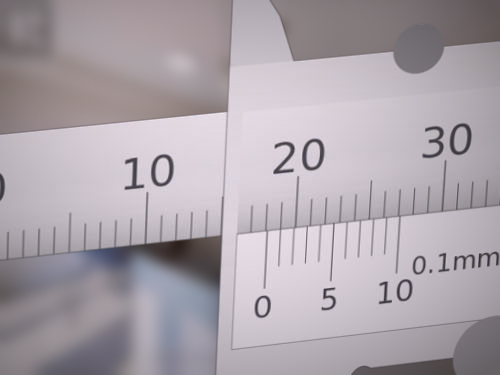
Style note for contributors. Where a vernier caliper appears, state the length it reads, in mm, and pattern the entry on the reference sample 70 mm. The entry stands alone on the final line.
18.1 mm
